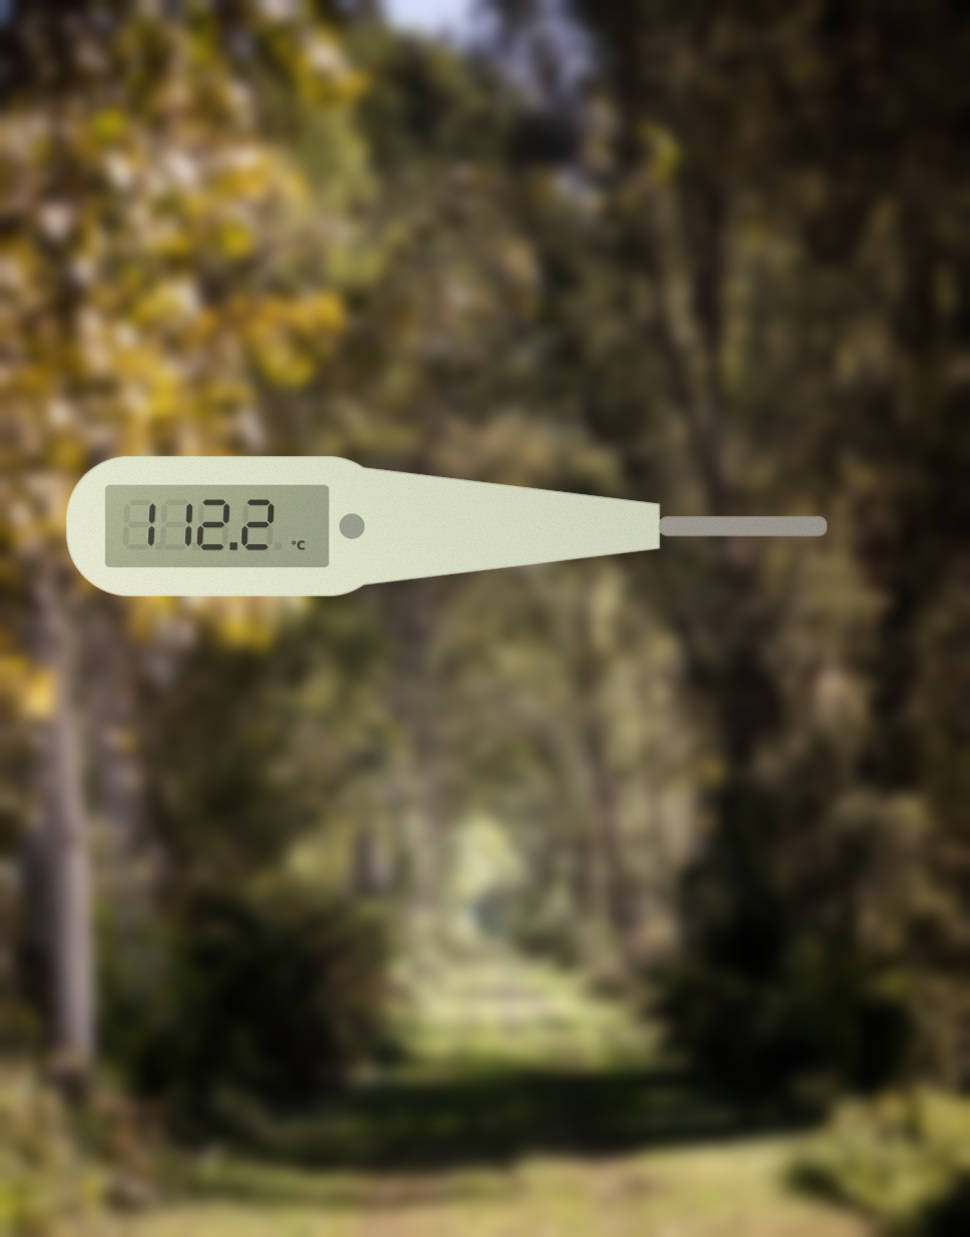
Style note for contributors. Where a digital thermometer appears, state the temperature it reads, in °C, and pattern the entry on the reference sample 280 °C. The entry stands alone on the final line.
112.2 °C
